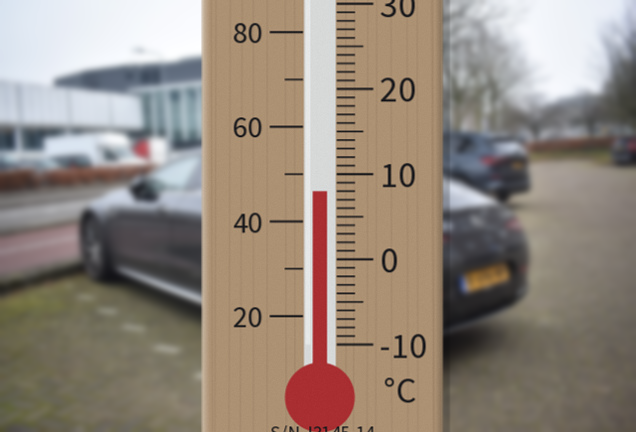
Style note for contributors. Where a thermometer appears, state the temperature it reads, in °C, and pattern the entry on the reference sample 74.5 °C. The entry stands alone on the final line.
8 °C
